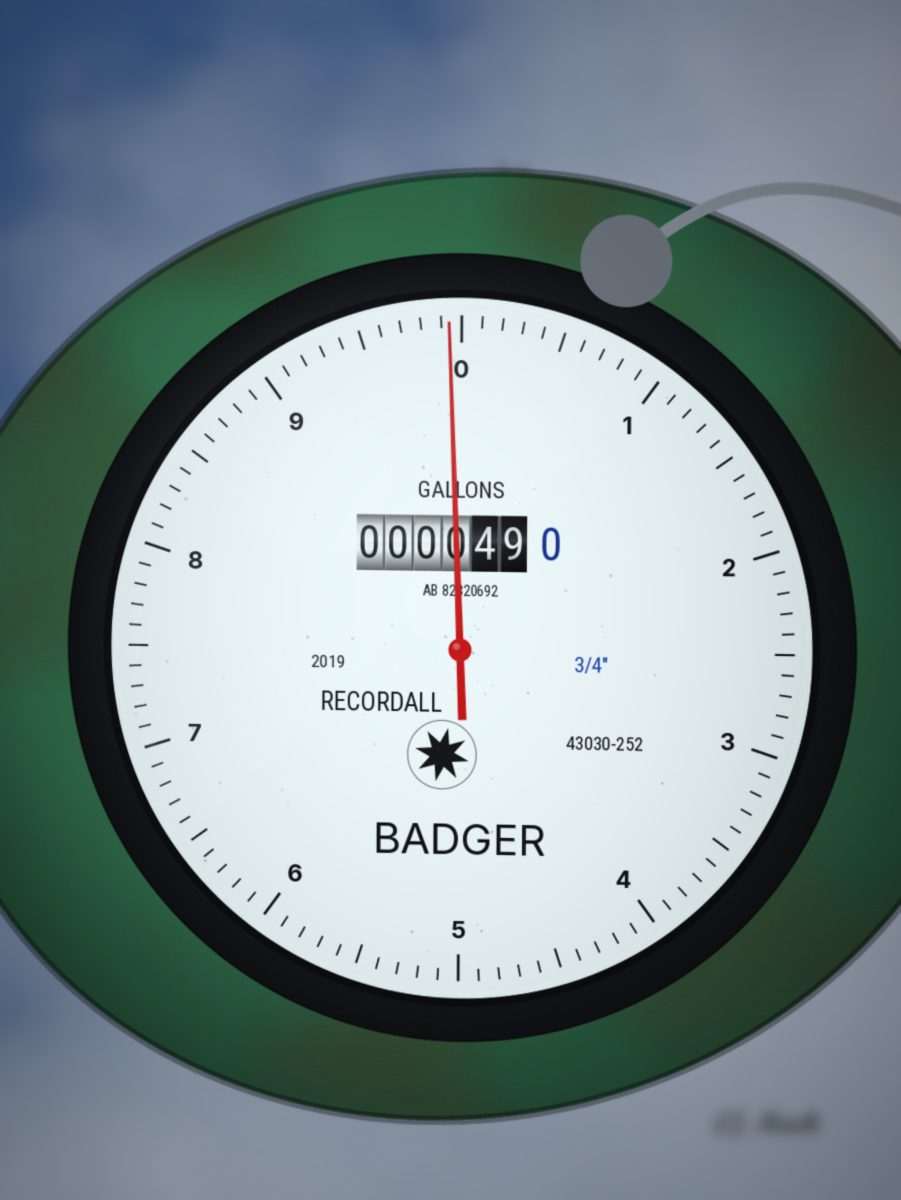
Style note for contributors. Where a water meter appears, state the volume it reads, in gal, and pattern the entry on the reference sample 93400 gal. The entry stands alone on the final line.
489.9 gal
